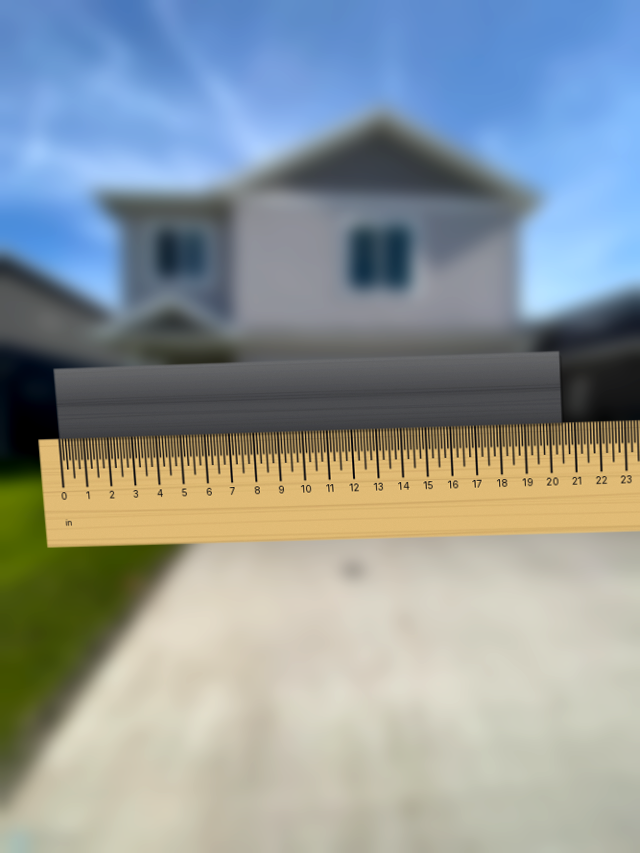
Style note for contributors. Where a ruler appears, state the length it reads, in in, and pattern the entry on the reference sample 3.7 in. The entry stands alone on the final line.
20.5 in
